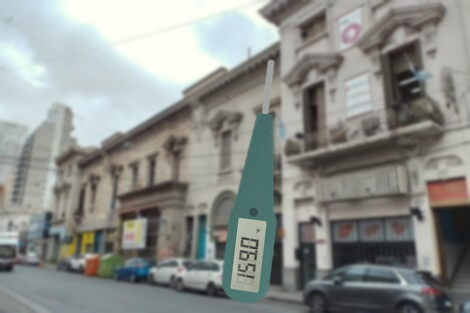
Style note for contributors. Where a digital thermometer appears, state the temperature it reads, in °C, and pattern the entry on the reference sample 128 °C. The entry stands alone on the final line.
159.0 °C
